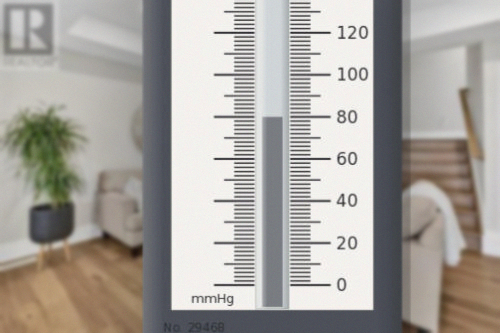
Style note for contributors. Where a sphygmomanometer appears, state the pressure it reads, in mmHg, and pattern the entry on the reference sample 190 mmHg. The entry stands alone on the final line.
80 mmHg
